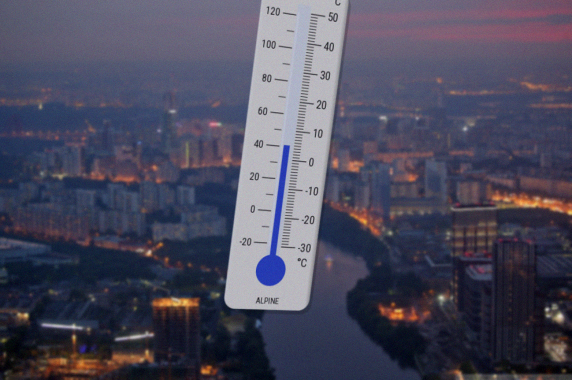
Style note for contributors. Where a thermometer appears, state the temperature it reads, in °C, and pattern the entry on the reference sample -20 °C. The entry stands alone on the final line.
5 °C
